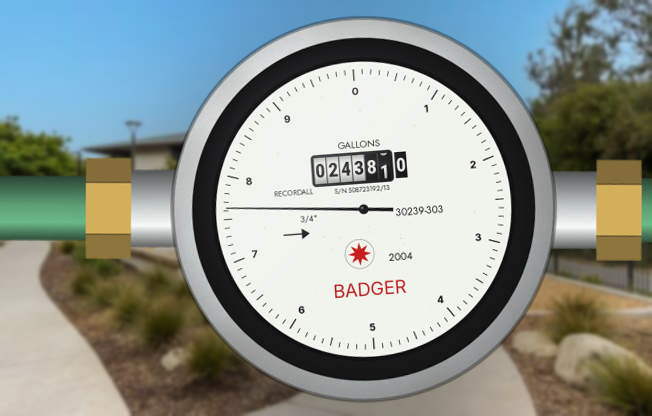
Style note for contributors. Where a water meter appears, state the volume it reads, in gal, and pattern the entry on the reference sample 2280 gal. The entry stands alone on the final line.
243807.6 gal
